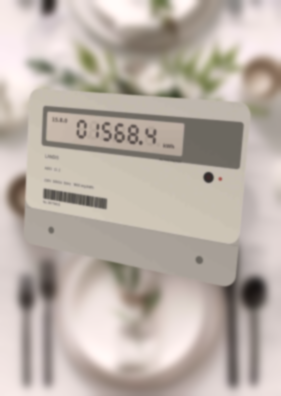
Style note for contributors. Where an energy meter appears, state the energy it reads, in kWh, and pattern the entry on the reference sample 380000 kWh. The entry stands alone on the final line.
1568.4 kWh
